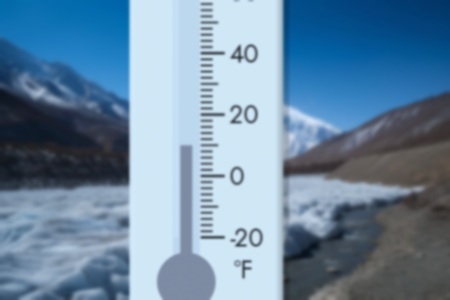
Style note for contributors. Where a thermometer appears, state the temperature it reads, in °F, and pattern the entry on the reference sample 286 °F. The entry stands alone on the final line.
10 °F
